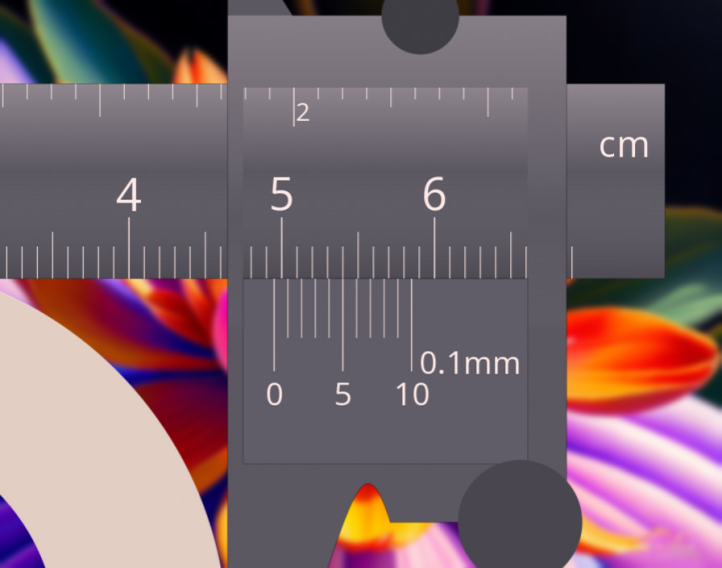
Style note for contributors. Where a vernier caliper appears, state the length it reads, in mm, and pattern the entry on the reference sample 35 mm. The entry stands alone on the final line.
49.5 mm
